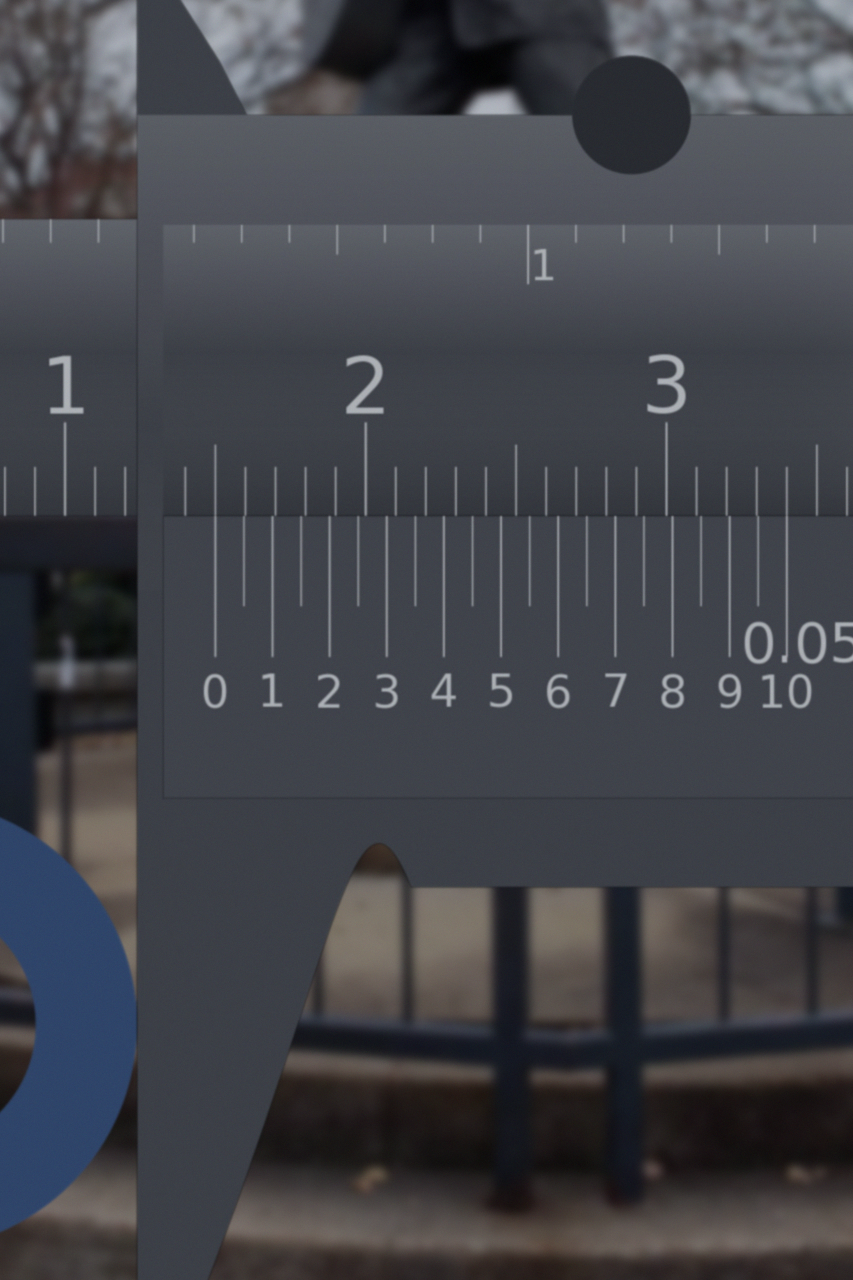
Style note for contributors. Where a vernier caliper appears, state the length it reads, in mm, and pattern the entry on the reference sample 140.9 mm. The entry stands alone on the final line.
15.00 mm
